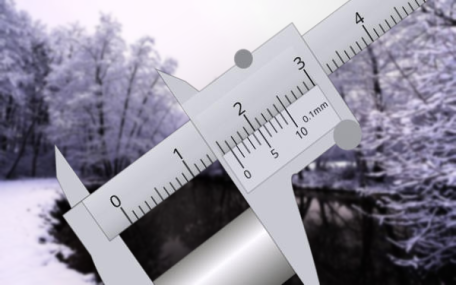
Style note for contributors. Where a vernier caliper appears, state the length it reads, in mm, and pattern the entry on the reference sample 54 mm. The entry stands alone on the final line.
16.0 mm
